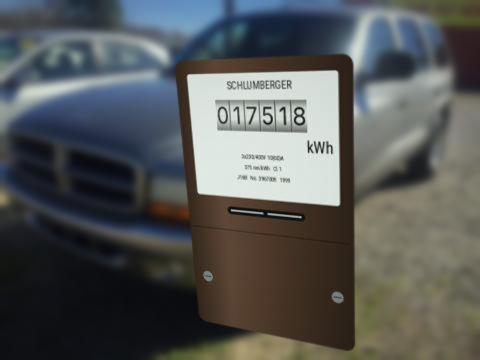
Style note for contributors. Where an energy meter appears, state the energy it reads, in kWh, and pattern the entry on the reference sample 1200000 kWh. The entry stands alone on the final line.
17518 kWh
